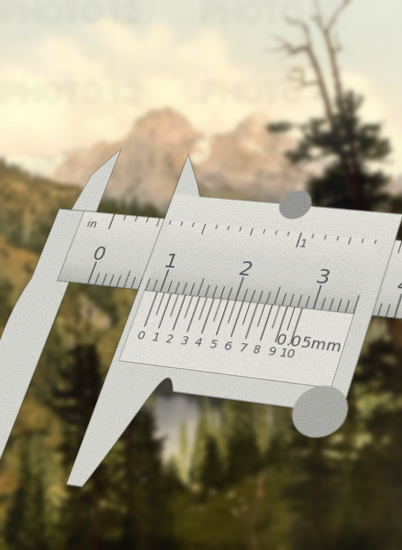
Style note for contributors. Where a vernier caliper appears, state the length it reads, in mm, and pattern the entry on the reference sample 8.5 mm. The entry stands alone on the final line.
9.6 mm
